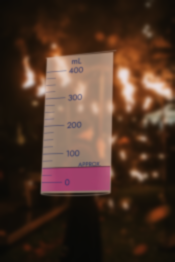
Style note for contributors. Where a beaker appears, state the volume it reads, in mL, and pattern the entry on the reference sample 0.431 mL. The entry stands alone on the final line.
50 mL
